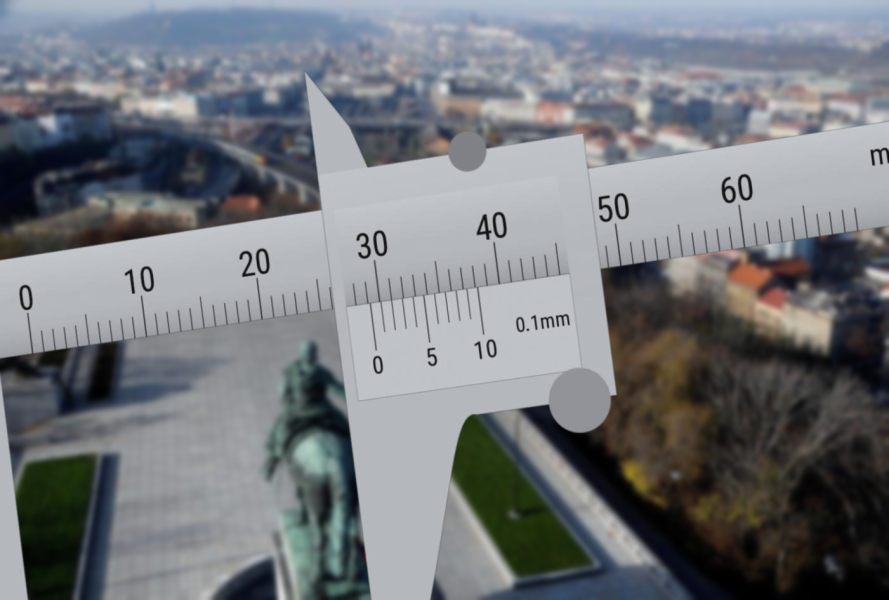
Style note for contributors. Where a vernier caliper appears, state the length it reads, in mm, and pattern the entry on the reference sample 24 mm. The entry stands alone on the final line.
29.2 mm
